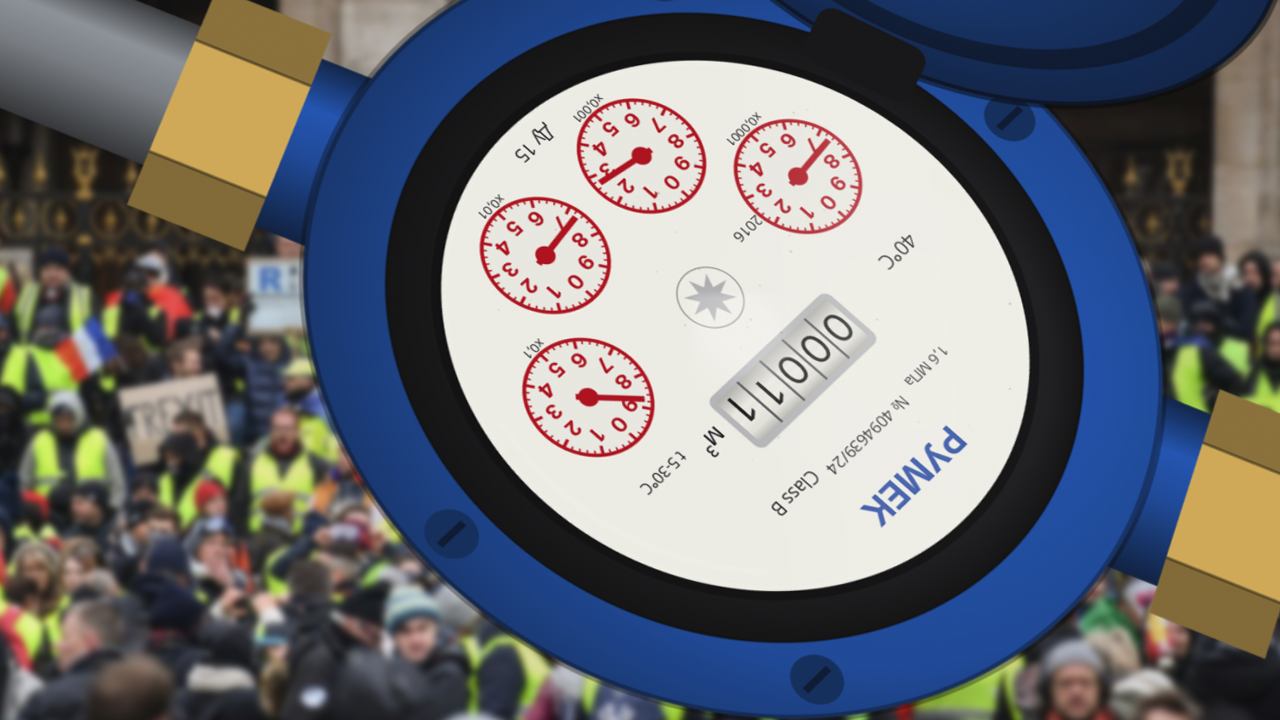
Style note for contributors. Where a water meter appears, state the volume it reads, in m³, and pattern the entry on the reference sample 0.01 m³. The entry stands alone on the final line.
10.8727 m³
